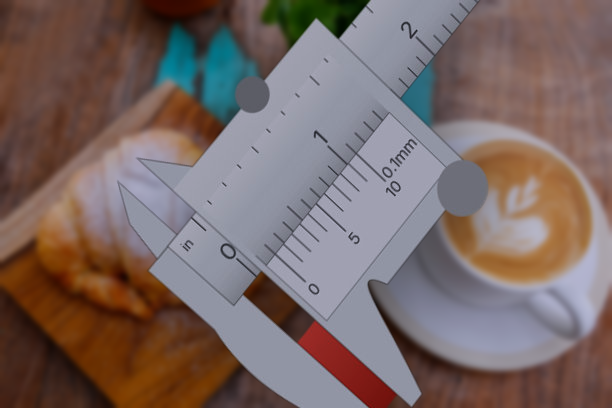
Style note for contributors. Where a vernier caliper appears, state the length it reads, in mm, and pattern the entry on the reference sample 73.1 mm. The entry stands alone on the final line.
2.0 mm
